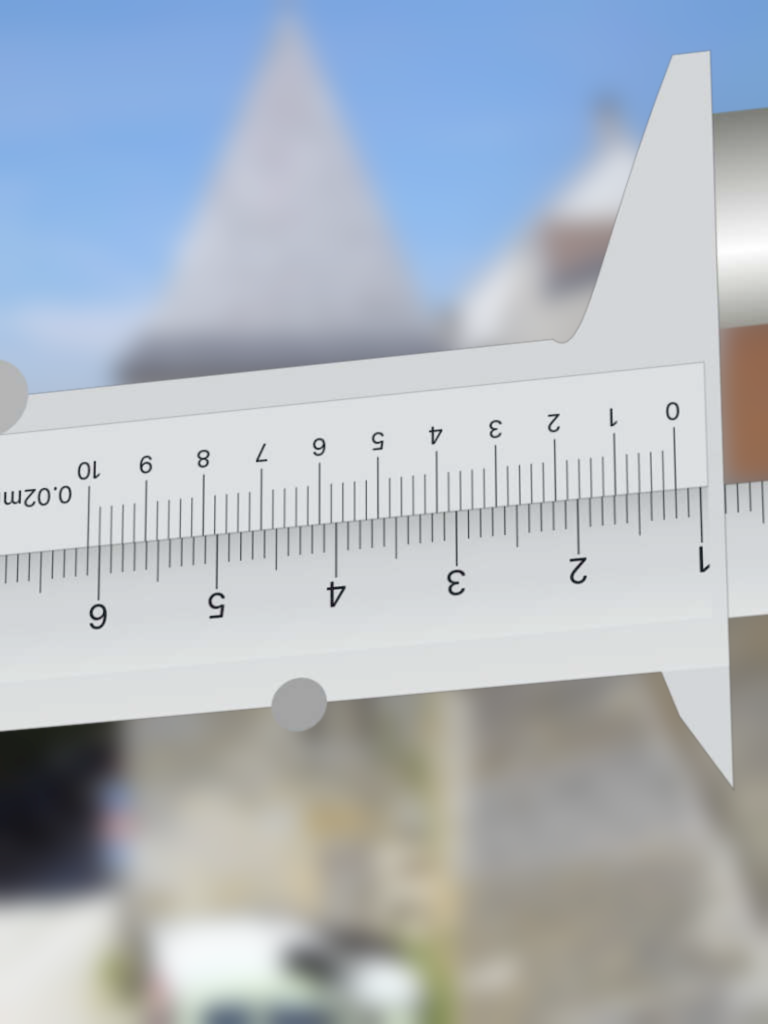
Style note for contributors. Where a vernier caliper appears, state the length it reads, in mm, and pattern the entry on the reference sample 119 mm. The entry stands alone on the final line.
12.0 mm
